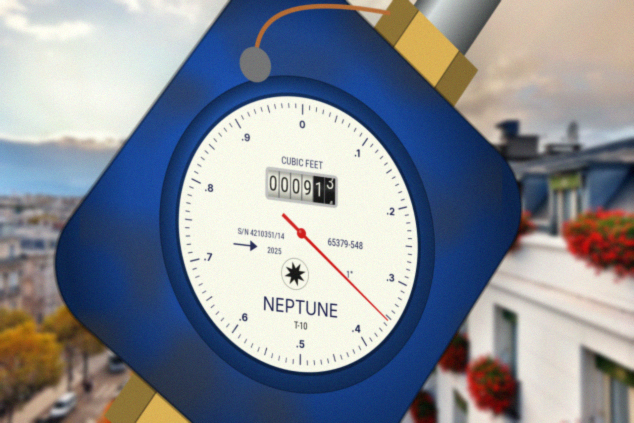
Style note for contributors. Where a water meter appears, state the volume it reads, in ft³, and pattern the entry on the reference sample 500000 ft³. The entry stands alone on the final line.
913.35 ft³
